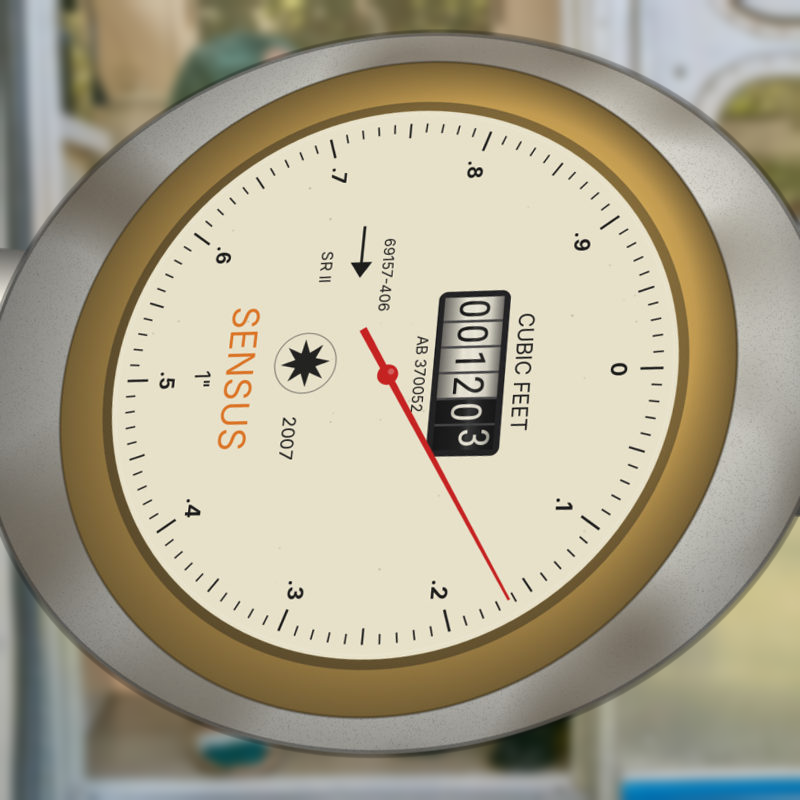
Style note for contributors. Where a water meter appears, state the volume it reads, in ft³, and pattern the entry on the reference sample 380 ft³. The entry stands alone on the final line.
1203.16 ft³
